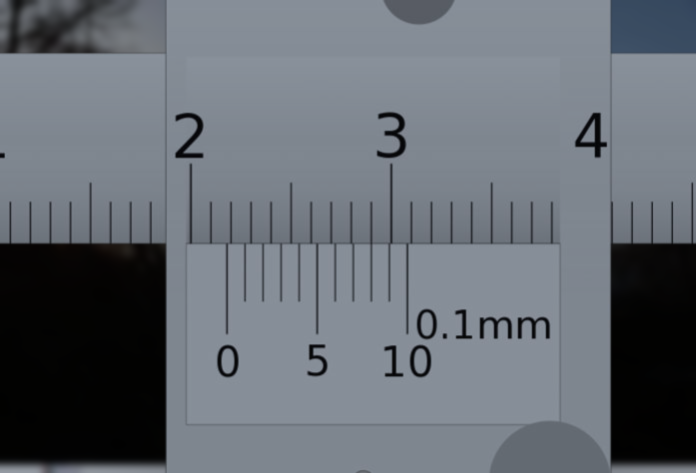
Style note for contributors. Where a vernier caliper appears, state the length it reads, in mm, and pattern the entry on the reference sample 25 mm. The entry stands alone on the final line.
21.8 mm
